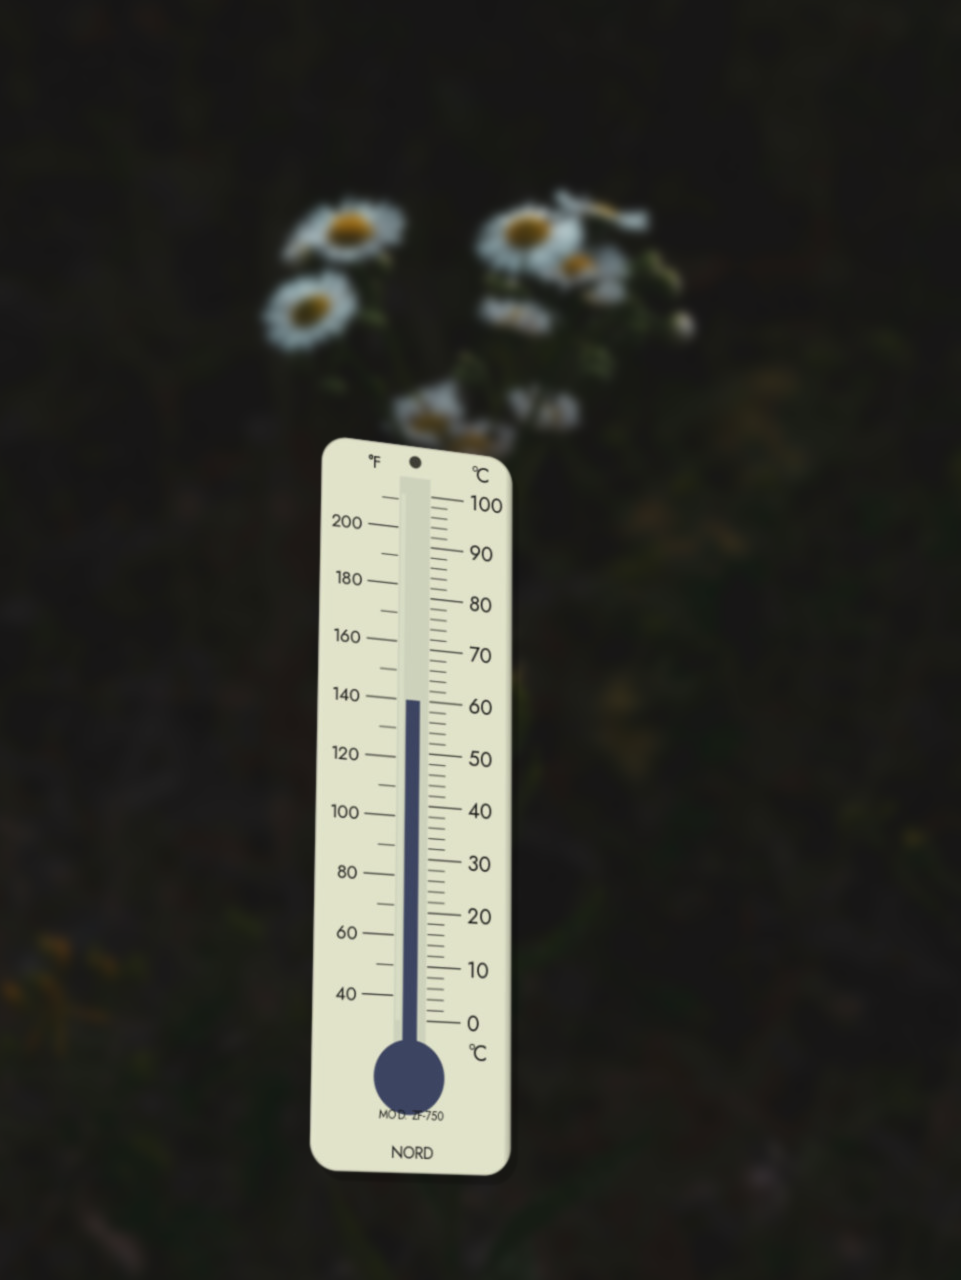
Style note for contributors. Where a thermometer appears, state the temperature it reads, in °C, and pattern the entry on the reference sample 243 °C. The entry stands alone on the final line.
60 °C
